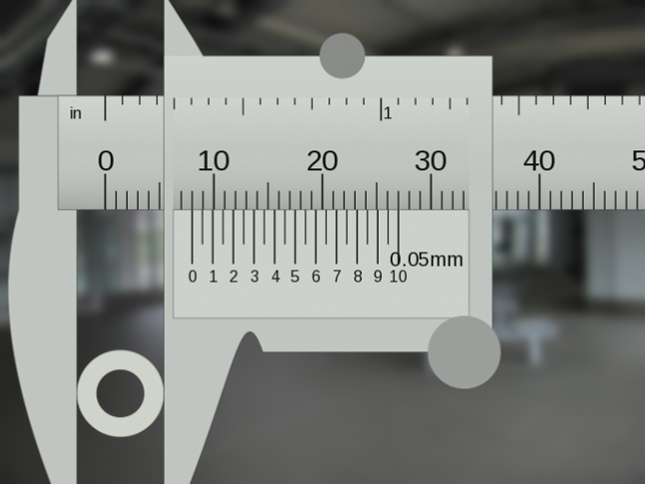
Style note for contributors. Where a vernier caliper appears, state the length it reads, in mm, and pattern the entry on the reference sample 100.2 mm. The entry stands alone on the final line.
8.0 mm
